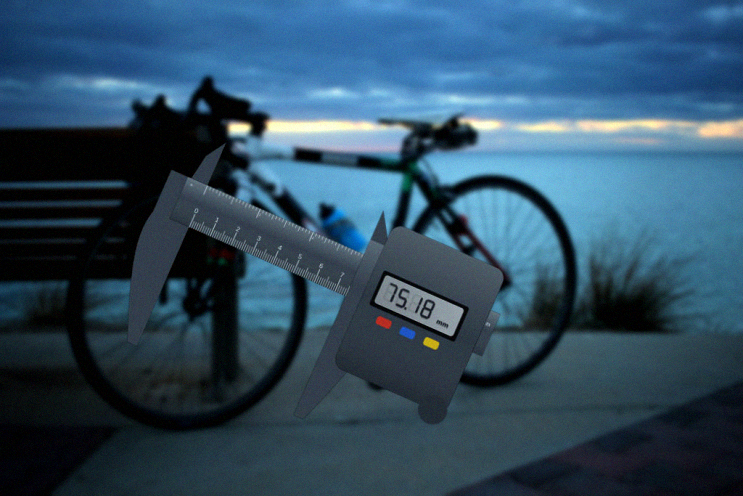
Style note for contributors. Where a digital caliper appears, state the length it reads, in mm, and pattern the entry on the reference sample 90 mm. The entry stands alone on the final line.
75.18 mm
